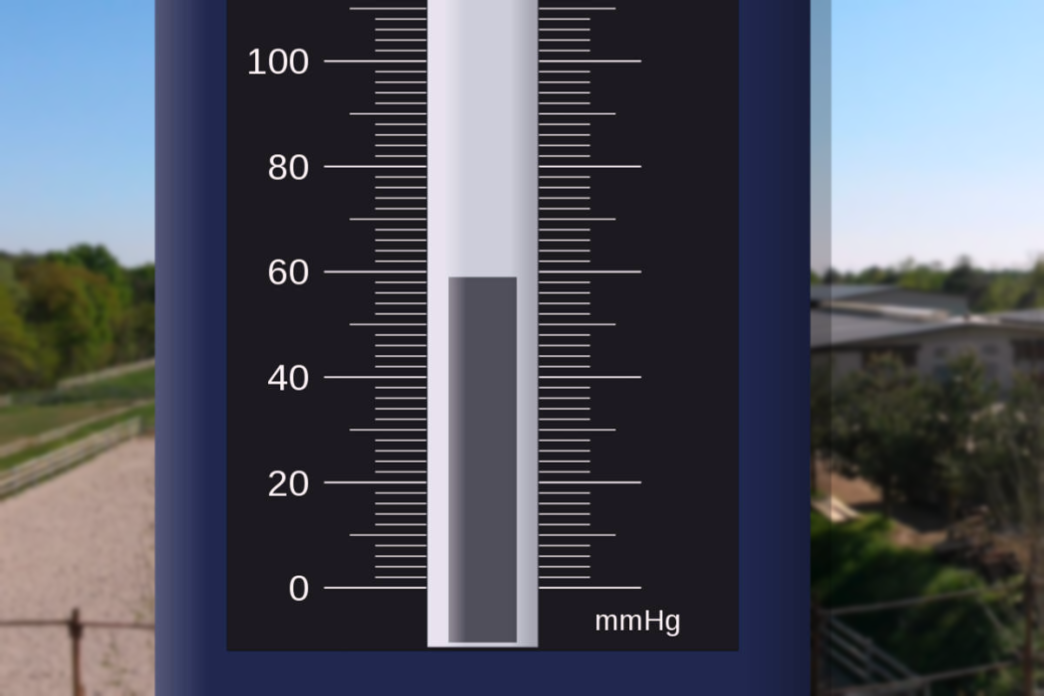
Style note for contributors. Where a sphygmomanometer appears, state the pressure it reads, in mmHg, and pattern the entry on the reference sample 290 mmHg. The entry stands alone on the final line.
59 mmHg
